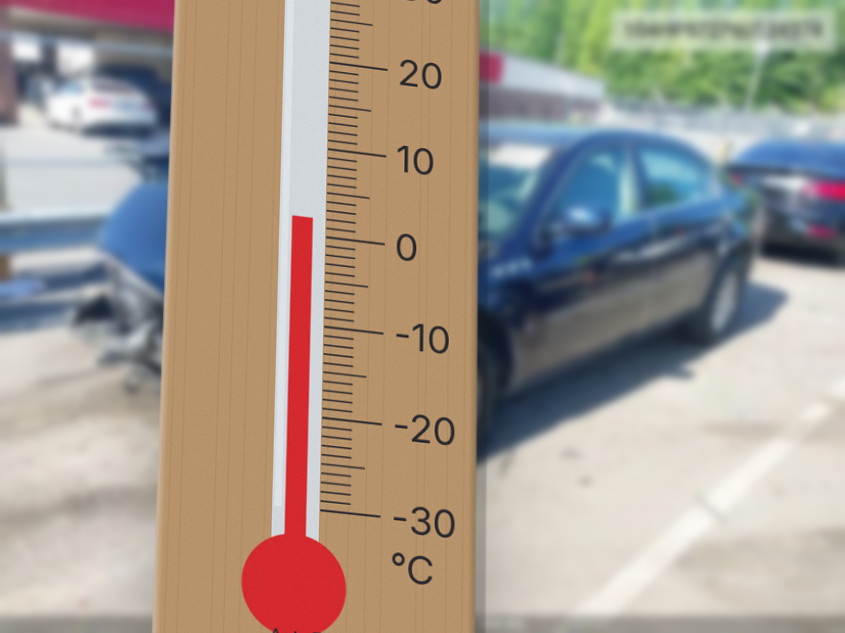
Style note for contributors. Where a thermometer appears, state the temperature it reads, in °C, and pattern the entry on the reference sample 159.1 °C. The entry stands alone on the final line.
2 °C
